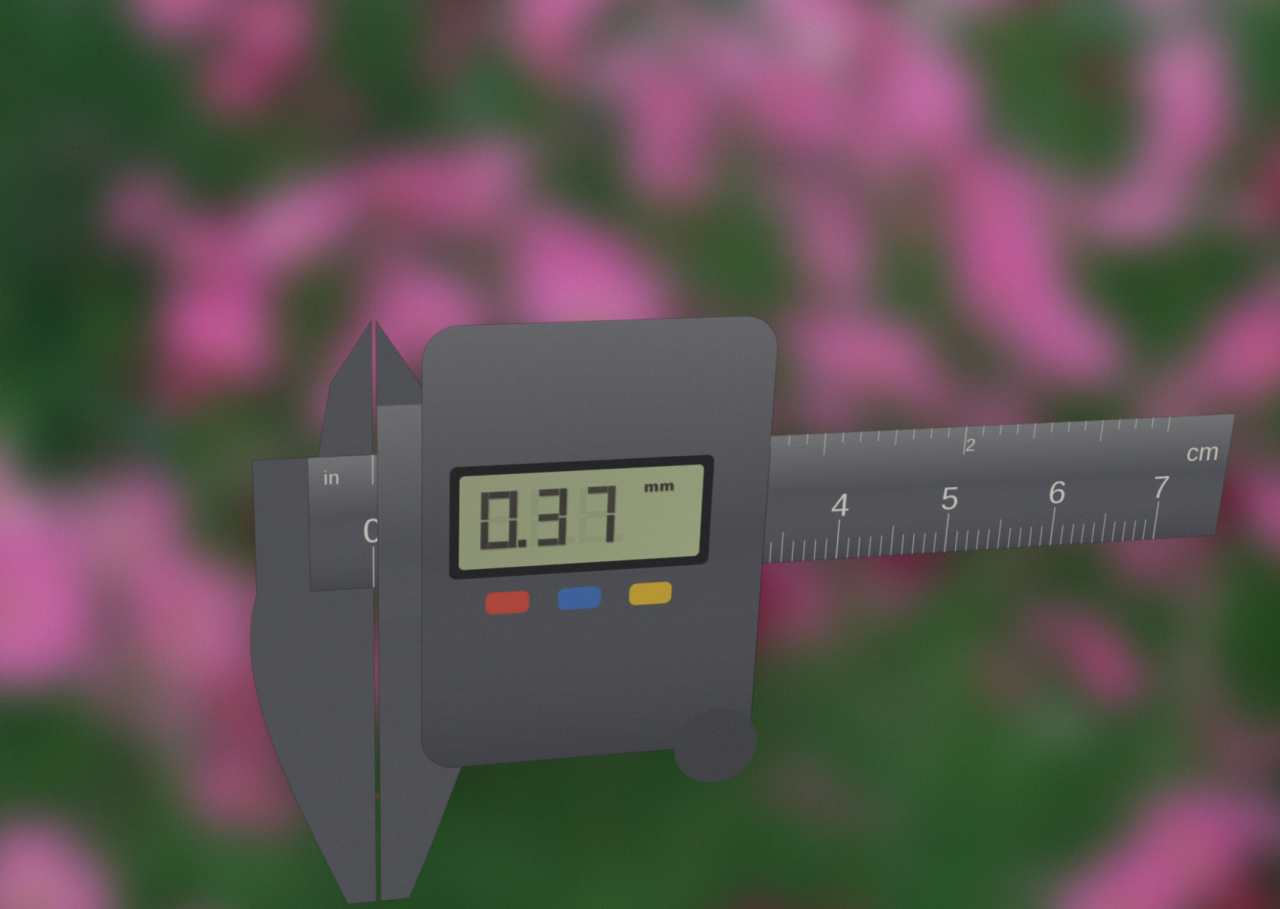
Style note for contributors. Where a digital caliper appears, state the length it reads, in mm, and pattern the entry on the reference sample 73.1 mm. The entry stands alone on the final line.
0.37 mm
